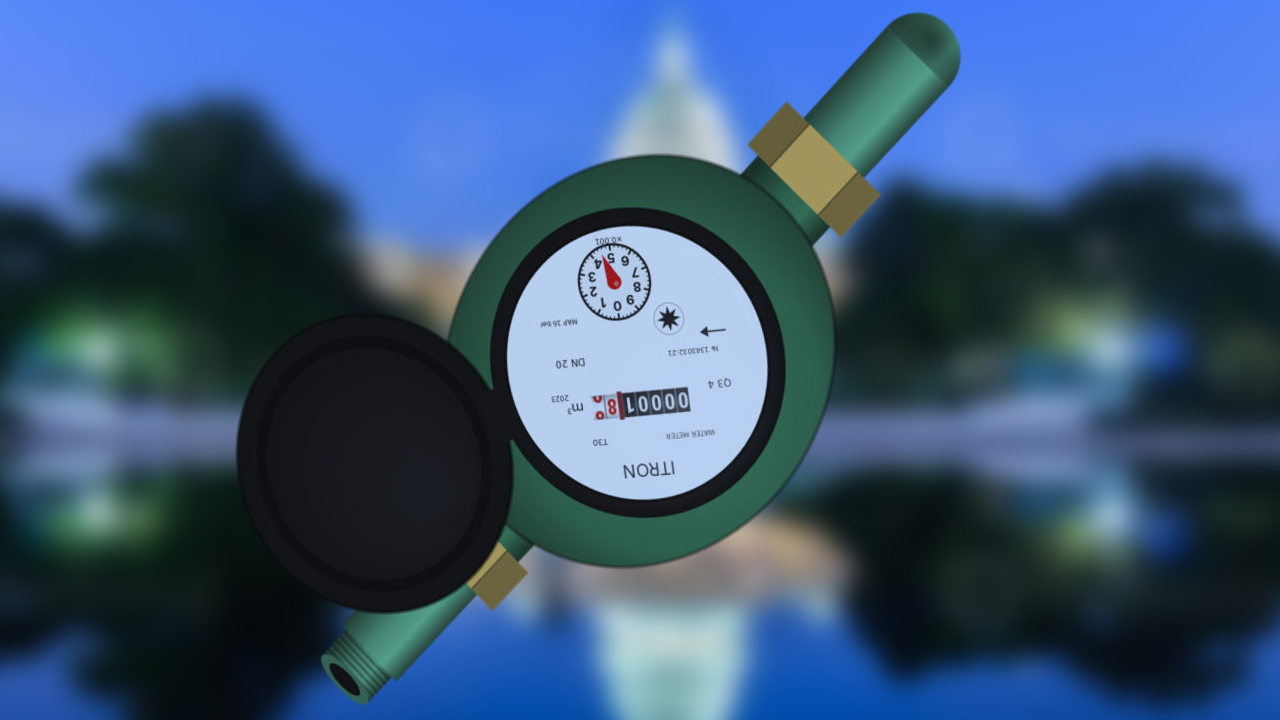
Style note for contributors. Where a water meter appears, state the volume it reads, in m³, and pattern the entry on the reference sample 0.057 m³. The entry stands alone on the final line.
1.884 m³
